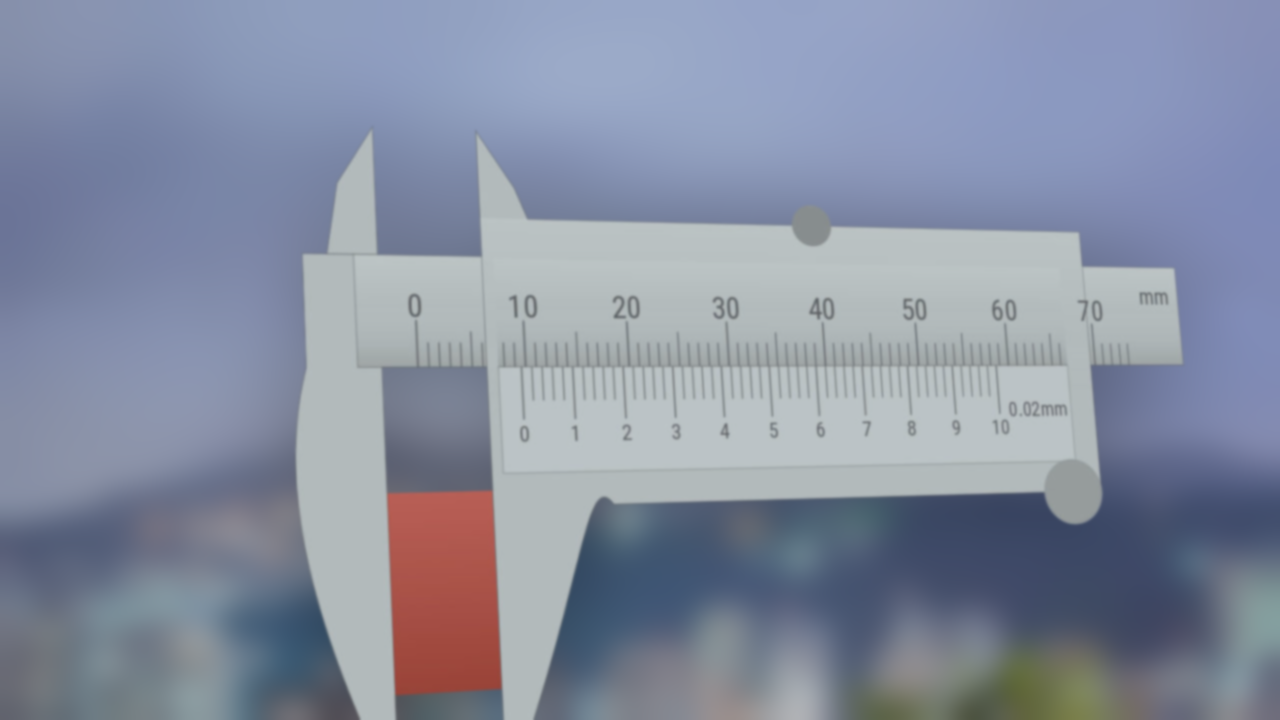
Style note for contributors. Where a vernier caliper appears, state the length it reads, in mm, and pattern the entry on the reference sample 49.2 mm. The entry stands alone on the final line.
9.6 mm
